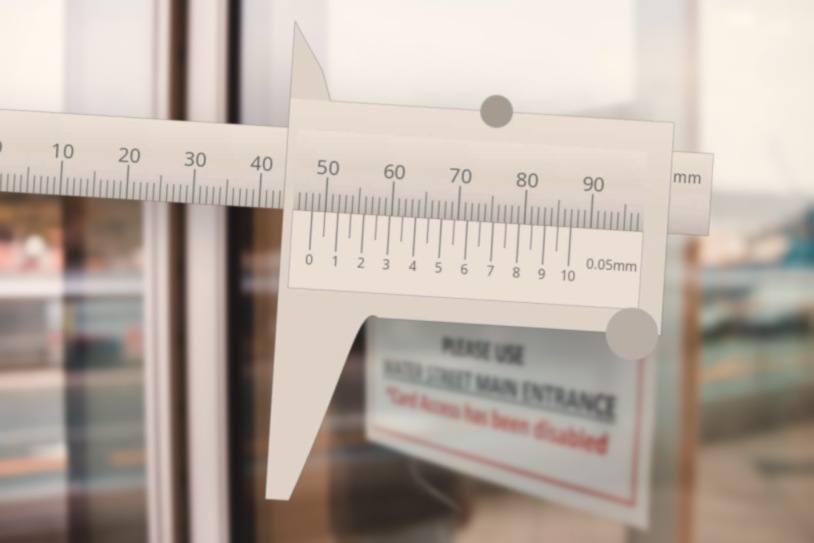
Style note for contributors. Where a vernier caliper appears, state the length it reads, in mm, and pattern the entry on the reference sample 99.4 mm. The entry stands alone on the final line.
48.0 mm
